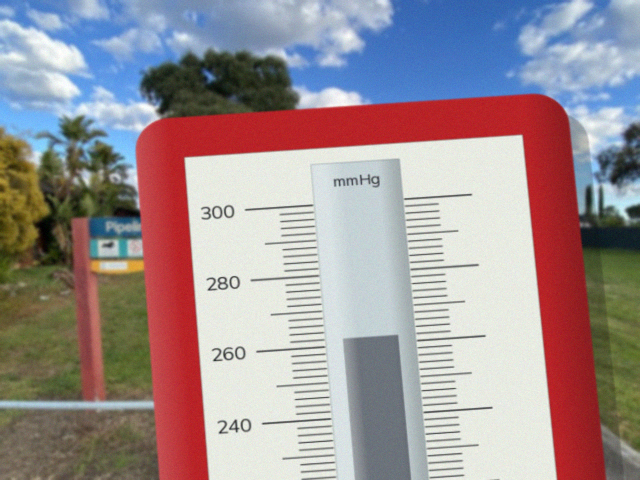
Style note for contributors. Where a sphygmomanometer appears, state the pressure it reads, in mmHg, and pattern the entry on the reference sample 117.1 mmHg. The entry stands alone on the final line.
262 mmHg
